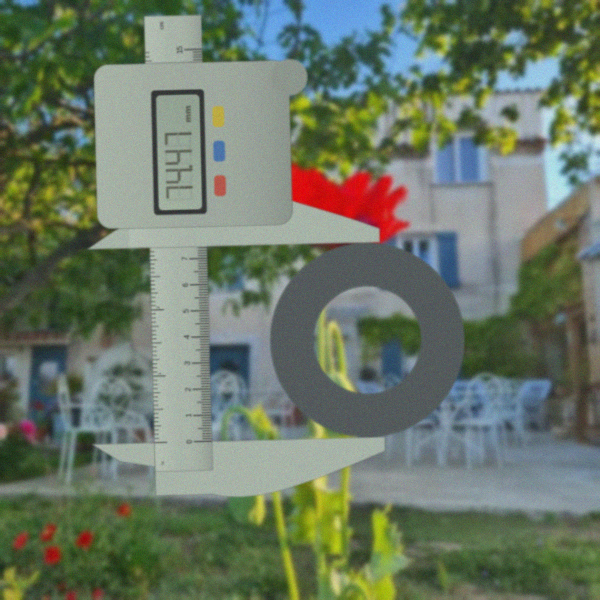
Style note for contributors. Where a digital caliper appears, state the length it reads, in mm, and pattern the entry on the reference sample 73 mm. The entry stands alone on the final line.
74.47 mm
